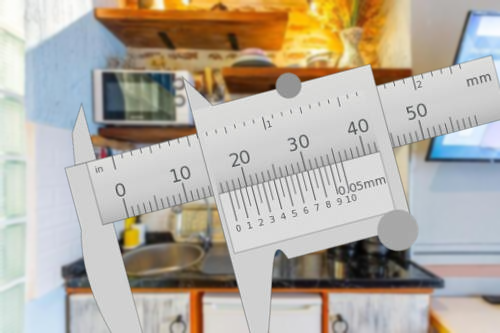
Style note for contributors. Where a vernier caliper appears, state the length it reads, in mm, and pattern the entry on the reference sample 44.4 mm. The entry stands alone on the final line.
17.0 mm
